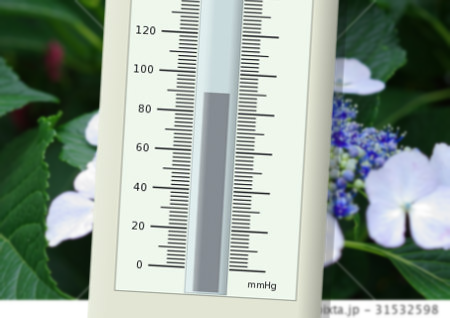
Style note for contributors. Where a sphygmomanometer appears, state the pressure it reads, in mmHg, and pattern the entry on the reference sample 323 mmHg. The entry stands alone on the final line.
90 mmHg
